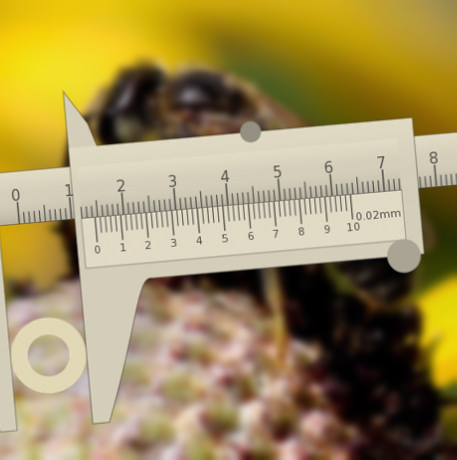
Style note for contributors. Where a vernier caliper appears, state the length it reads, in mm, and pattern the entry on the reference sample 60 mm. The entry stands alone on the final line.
14.5 mm
